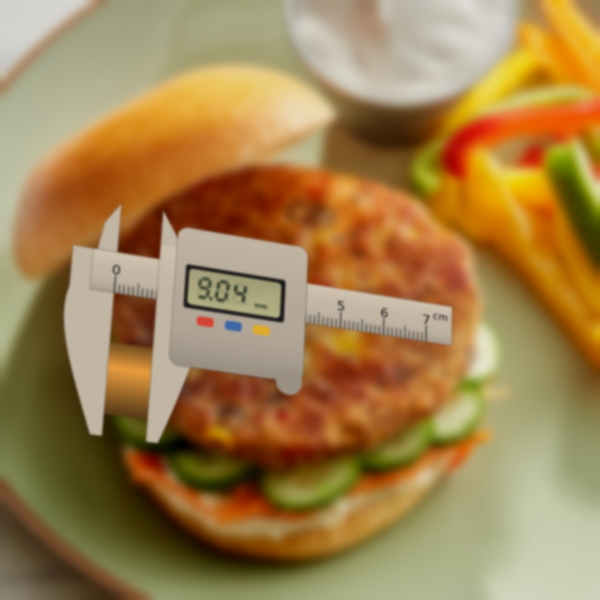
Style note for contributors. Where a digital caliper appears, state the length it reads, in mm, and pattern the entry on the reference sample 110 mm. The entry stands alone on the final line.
9.04 mm
